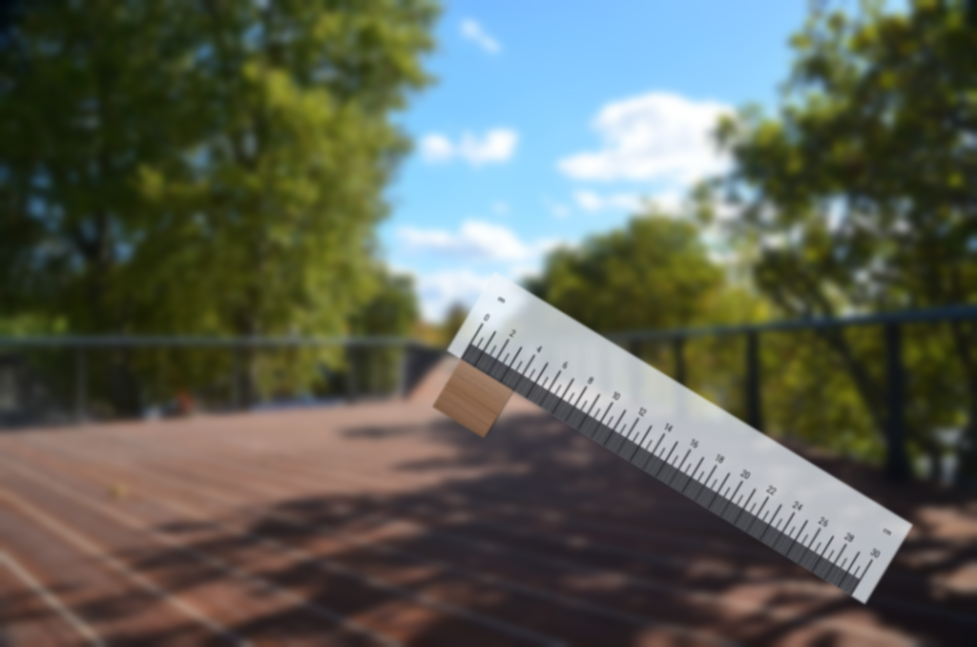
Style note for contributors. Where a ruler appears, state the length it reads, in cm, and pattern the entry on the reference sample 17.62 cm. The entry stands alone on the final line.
4 cm
